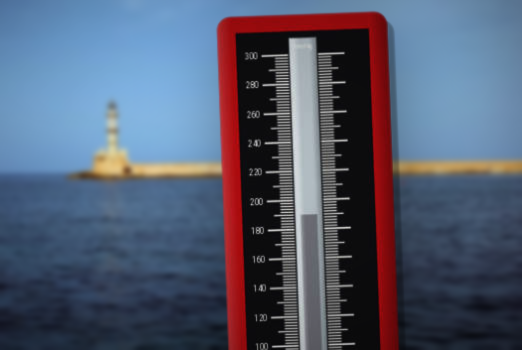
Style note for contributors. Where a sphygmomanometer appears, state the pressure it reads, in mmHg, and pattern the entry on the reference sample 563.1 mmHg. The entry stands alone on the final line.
190 mmHg
